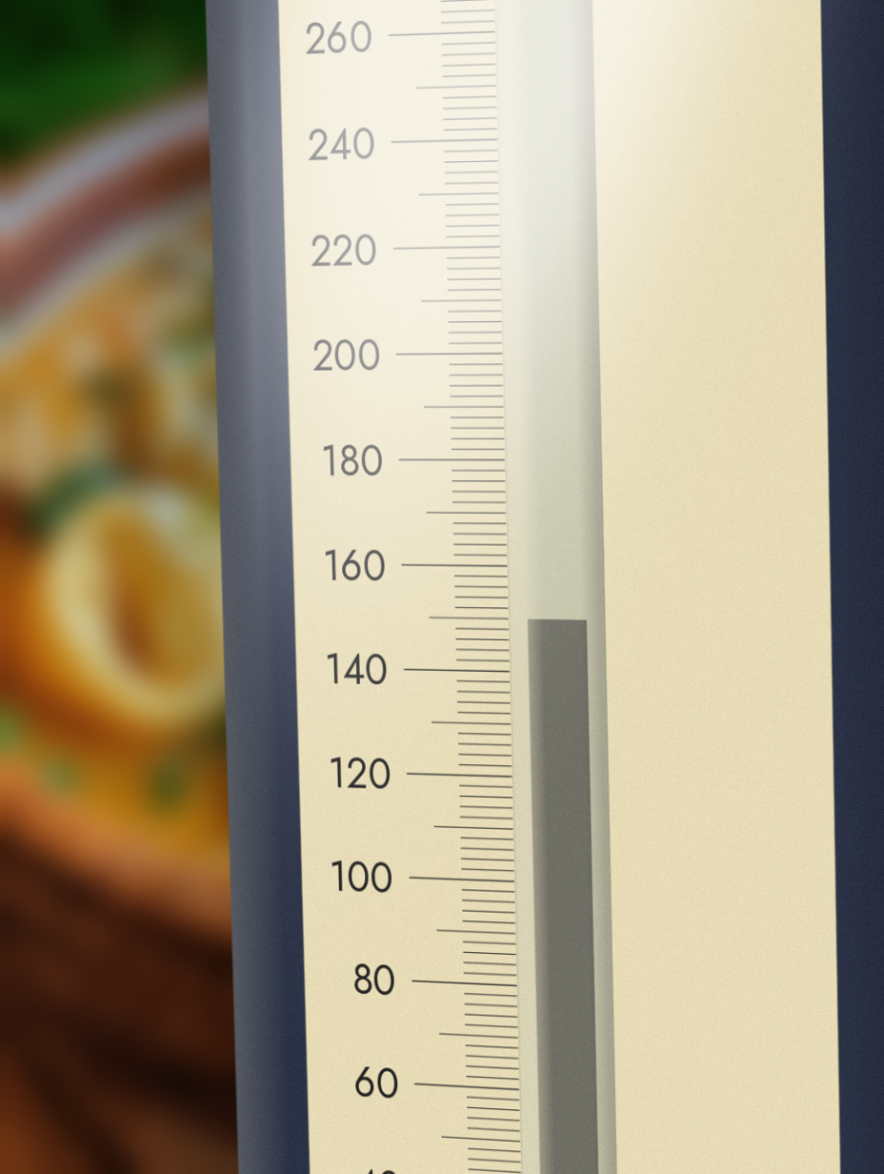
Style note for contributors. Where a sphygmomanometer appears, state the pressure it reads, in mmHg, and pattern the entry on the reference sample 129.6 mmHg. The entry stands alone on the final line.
150 mmHg
